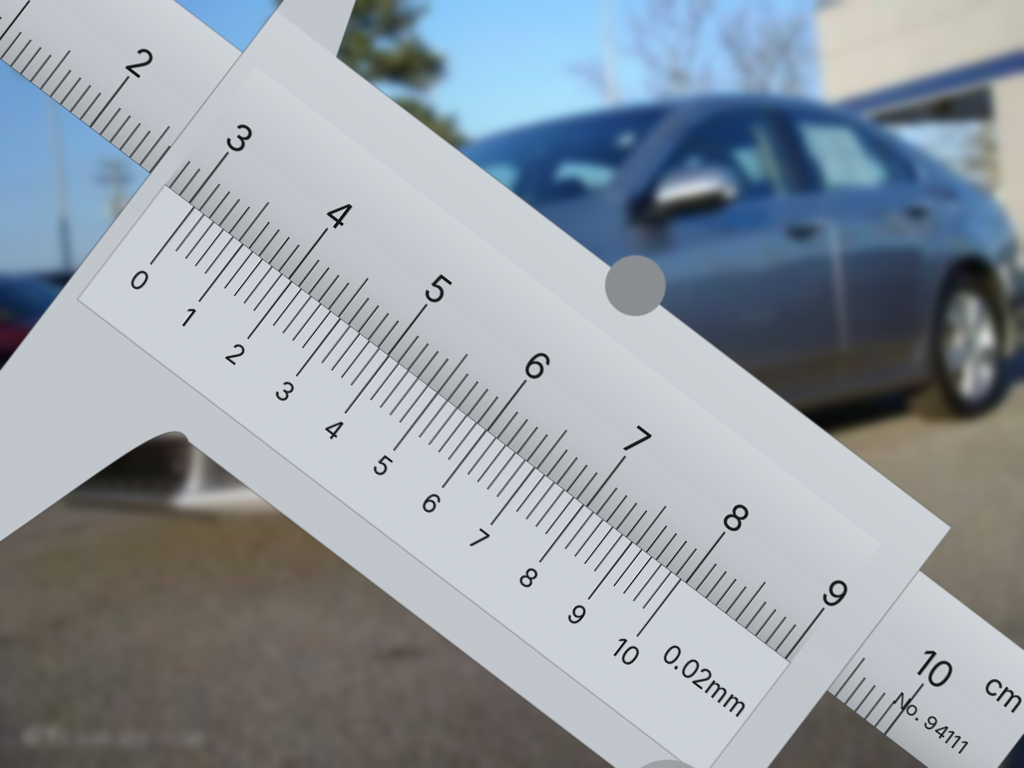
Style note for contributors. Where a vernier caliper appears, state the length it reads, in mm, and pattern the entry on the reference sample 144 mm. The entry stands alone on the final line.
30.5 mm
